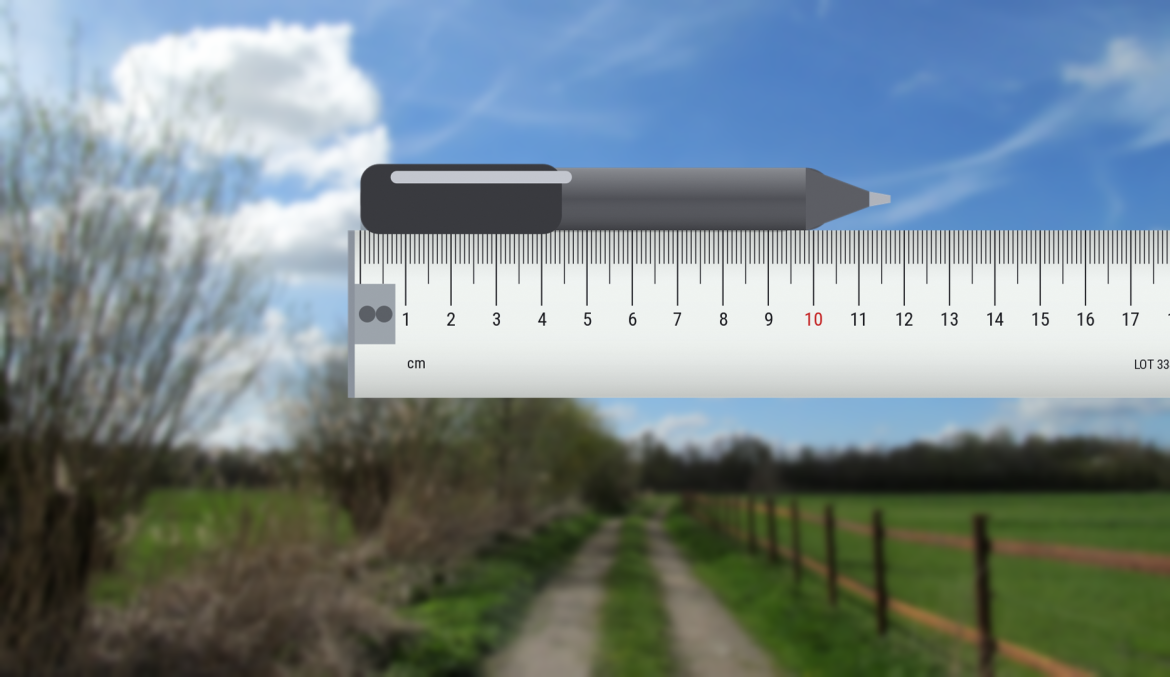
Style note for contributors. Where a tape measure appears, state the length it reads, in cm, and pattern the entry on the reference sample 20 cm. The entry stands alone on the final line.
11.7 cm
